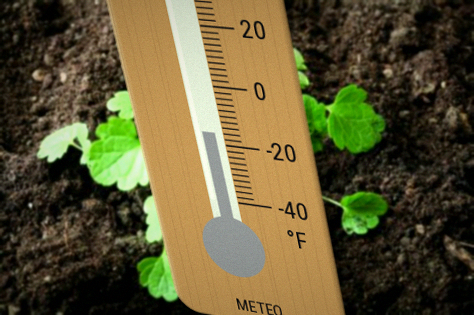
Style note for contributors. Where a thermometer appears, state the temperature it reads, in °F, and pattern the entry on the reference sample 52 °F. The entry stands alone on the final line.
-16 °F
